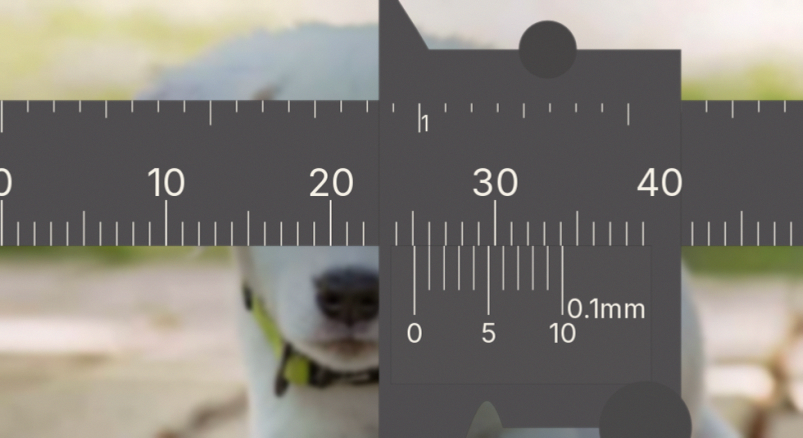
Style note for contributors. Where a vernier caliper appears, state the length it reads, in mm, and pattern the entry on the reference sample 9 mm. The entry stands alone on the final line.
25.1 mm
